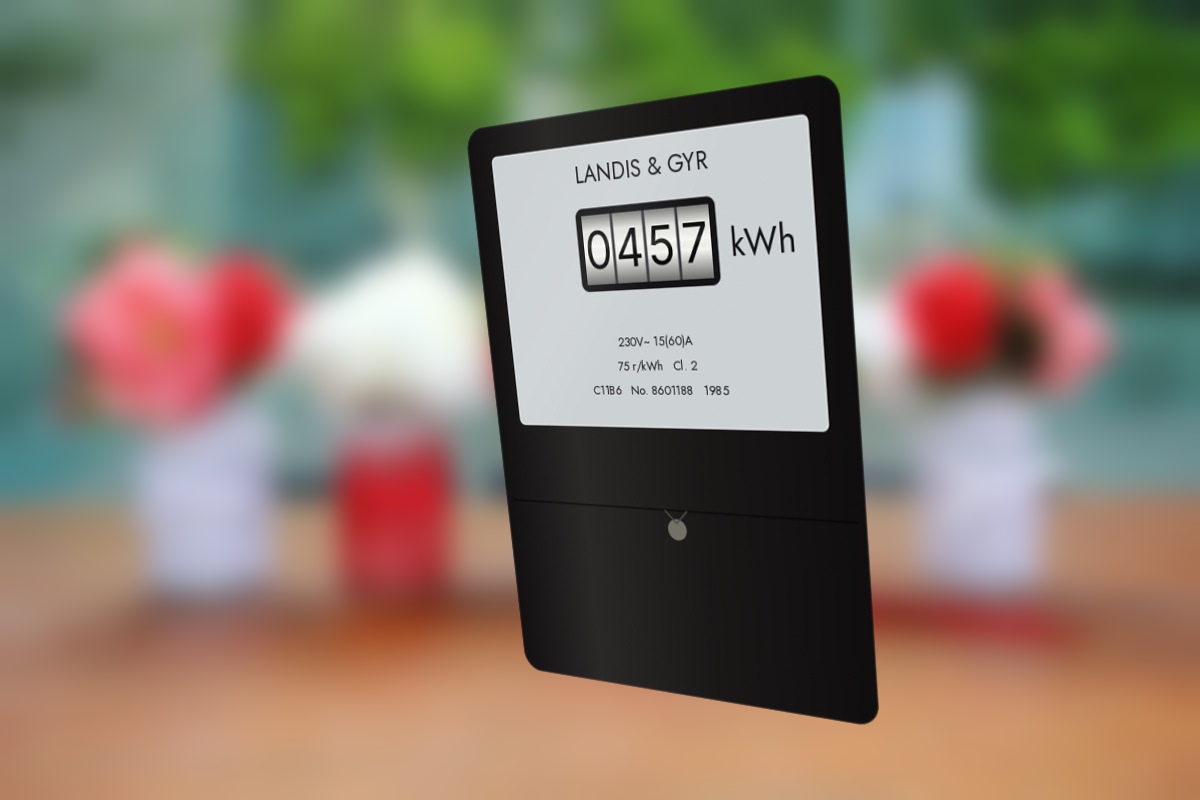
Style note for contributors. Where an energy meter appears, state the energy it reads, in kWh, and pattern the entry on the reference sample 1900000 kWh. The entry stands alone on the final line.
457 kWh
